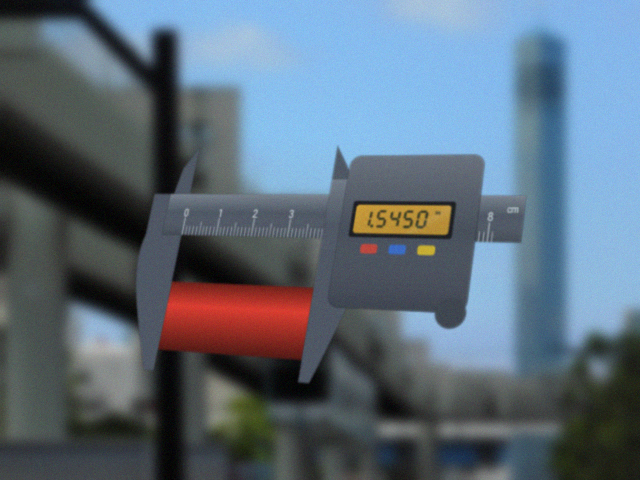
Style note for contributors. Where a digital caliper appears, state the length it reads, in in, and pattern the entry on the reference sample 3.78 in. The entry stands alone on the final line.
1.5450 in
